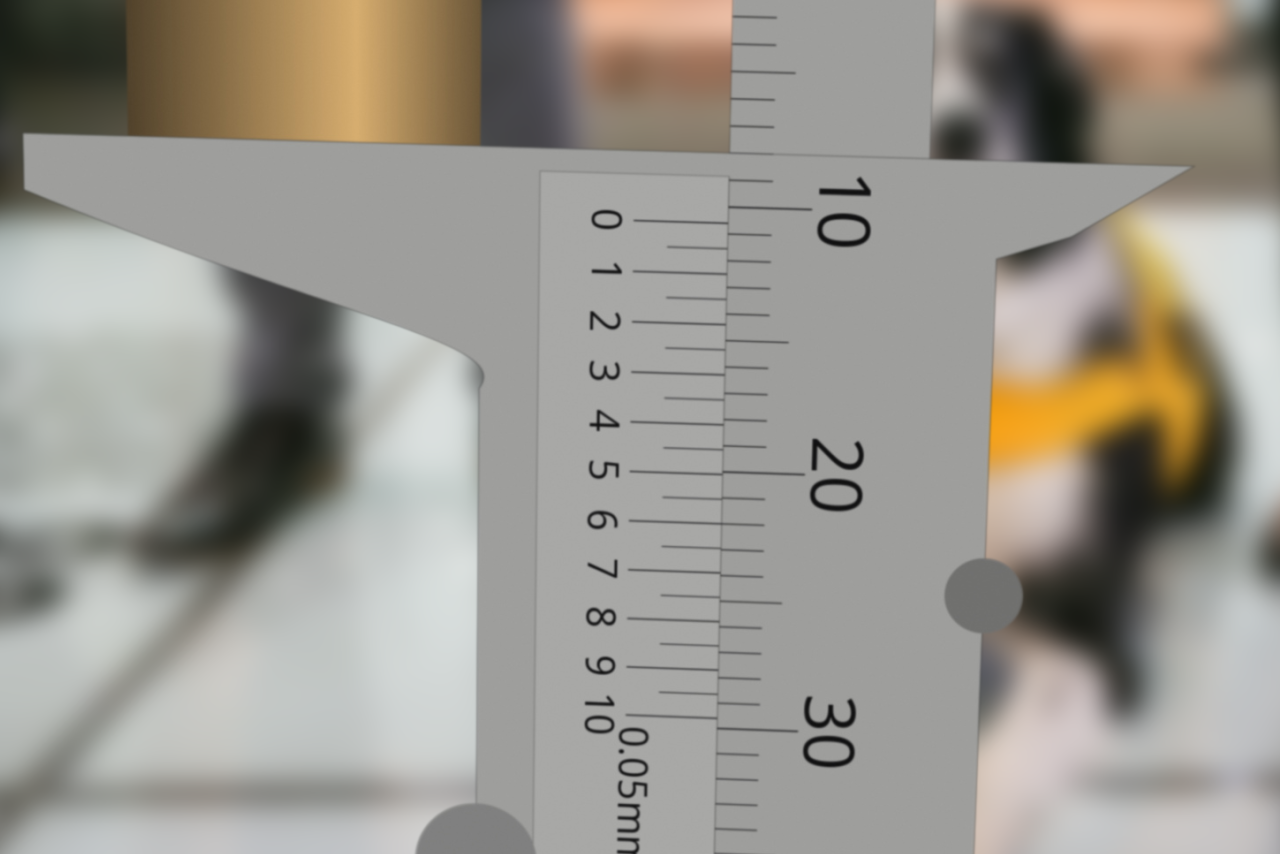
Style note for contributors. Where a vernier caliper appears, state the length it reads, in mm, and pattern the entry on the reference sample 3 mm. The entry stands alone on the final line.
10.6 mm
